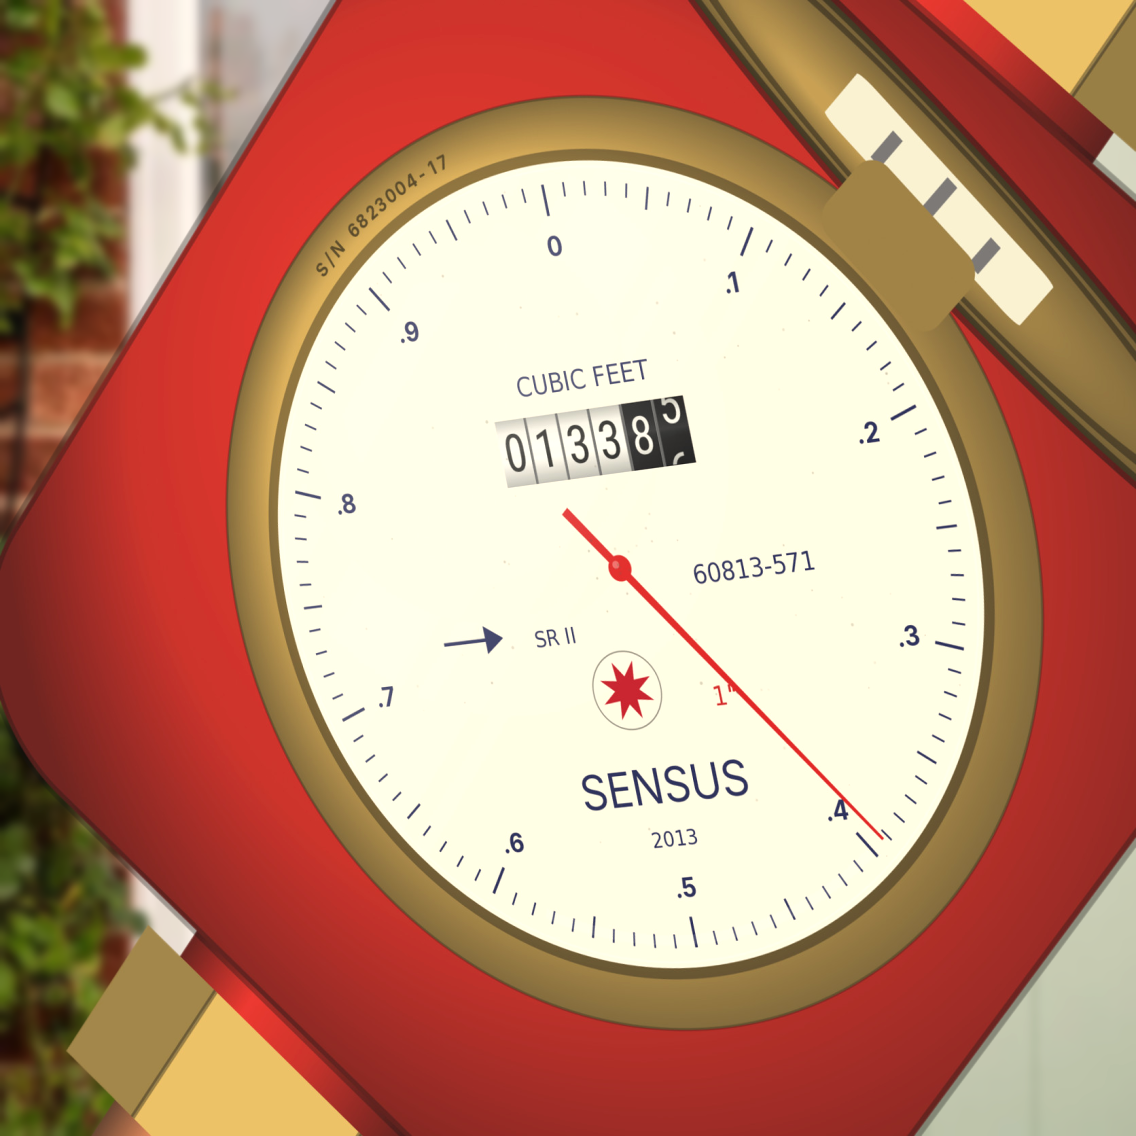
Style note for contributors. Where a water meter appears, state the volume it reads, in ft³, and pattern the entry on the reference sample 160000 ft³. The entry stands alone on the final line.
13385.39 ft³
